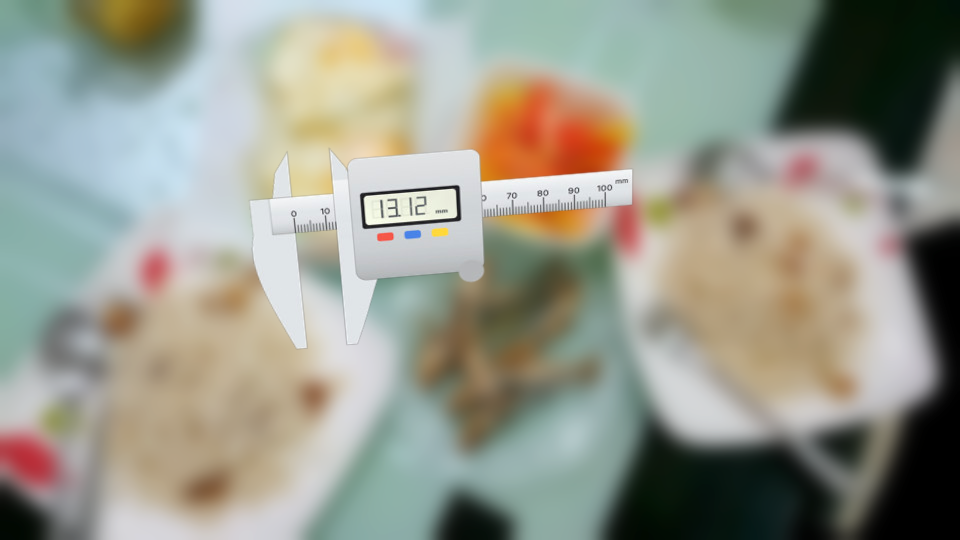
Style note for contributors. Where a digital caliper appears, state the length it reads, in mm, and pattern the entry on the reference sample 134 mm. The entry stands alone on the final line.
13.12 mm
